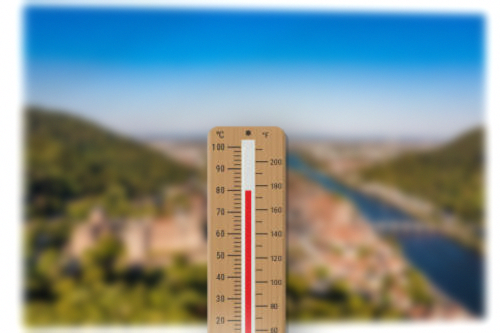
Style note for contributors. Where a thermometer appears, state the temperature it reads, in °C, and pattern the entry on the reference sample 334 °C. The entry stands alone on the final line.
80 °C
